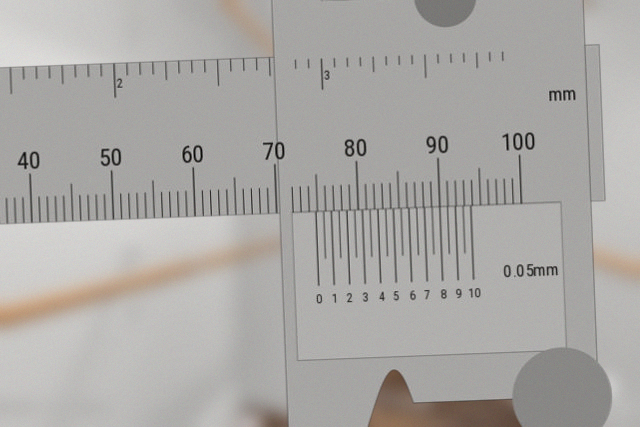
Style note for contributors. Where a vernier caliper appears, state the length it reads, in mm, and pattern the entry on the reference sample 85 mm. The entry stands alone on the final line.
74.8 mm
